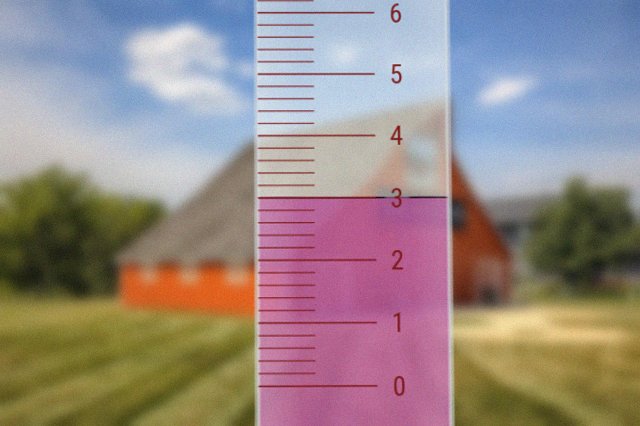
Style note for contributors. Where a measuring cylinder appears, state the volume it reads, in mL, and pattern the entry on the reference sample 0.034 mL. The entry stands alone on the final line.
3 mL
